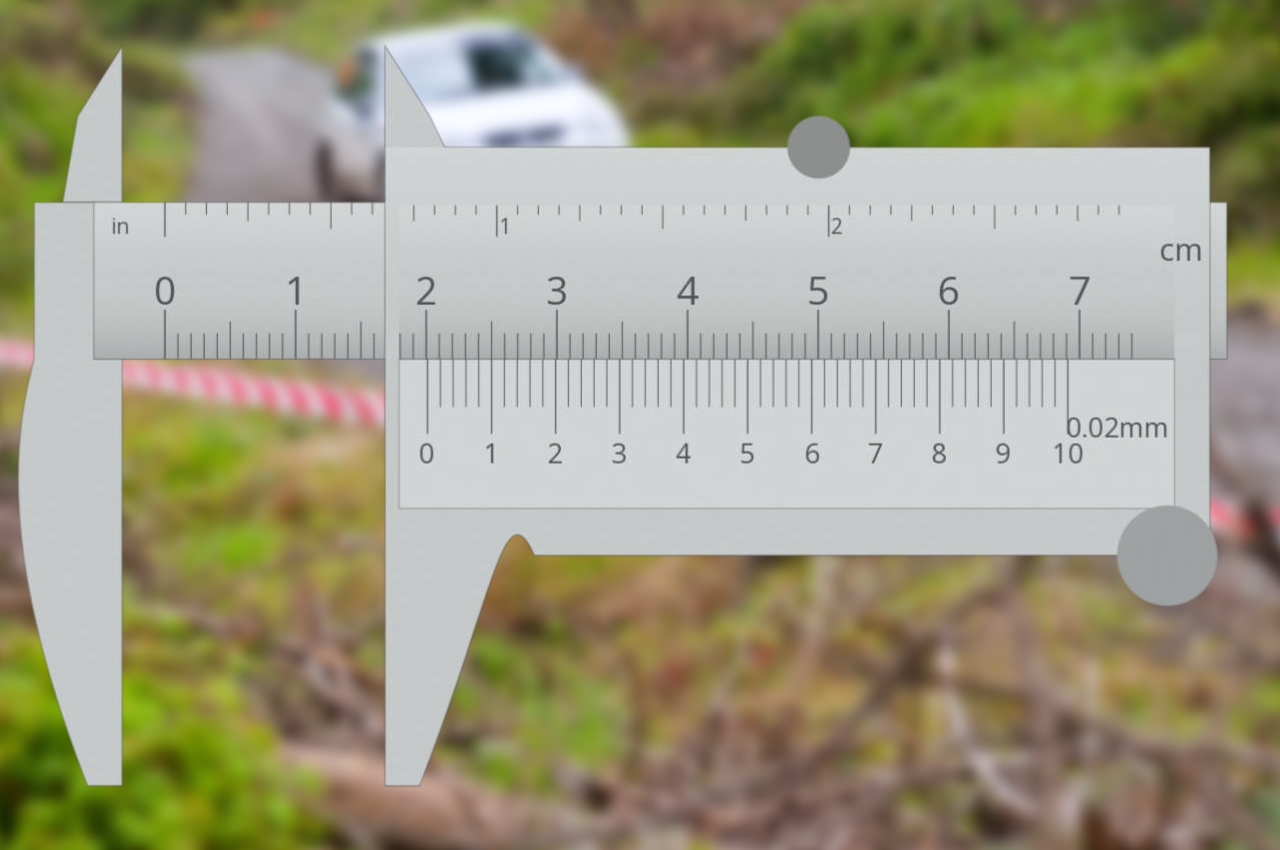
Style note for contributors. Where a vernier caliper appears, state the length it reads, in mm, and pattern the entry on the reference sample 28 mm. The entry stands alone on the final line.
20.1 mm
